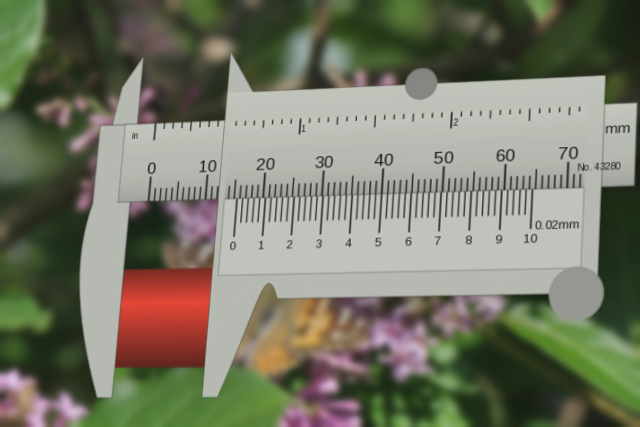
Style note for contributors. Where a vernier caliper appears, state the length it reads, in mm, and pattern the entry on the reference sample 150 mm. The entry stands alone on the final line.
15.5 mm
